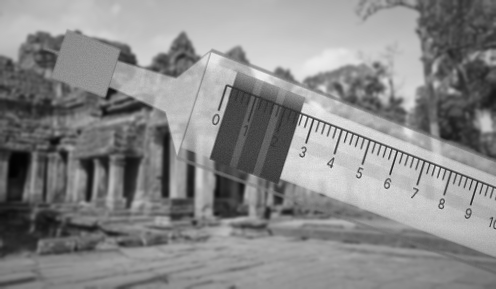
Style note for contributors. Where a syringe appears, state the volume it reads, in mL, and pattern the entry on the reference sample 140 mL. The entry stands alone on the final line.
0.2 mL
